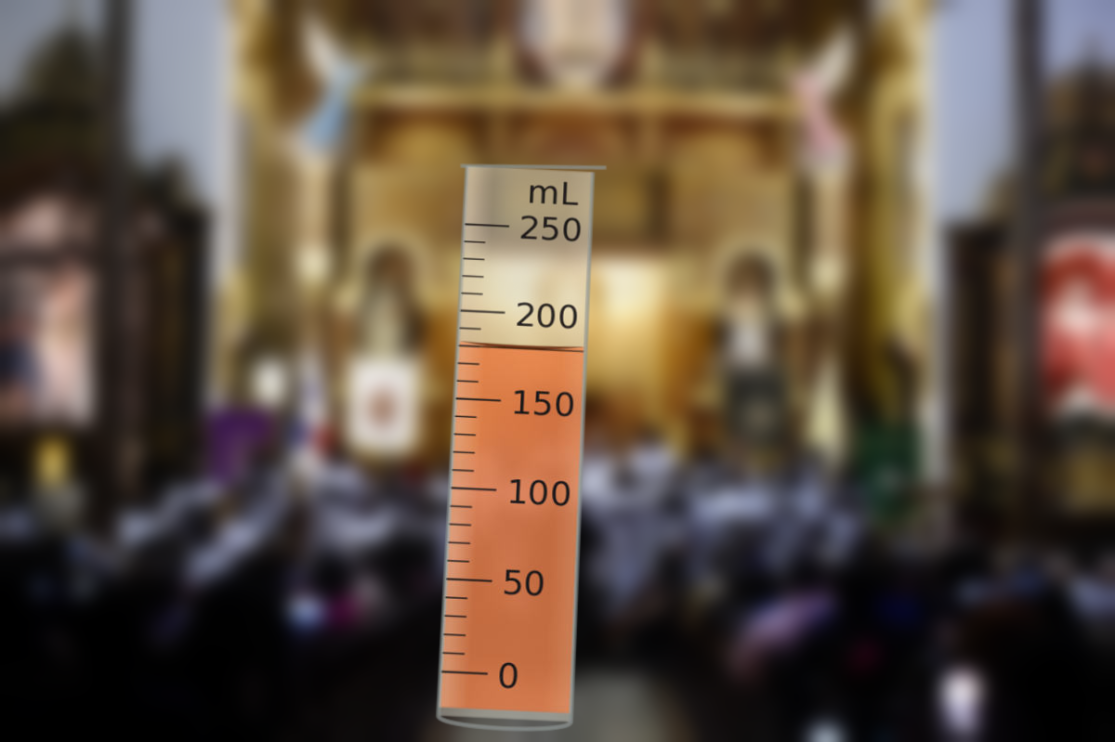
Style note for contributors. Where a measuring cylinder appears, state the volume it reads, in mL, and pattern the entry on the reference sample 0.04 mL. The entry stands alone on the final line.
180 mL
